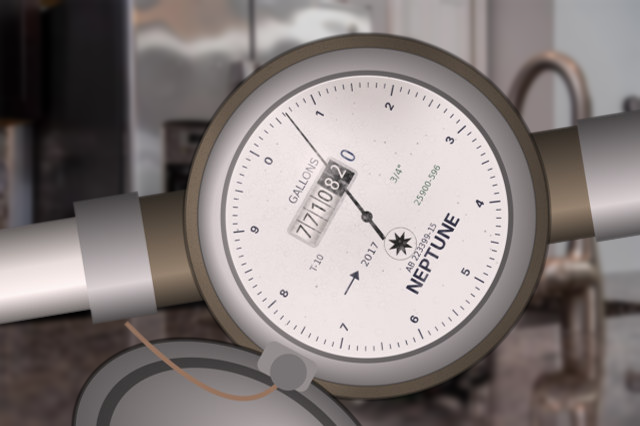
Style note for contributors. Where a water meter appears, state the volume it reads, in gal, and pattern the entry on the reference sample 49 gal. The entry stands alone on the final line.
7710820.6 gal
